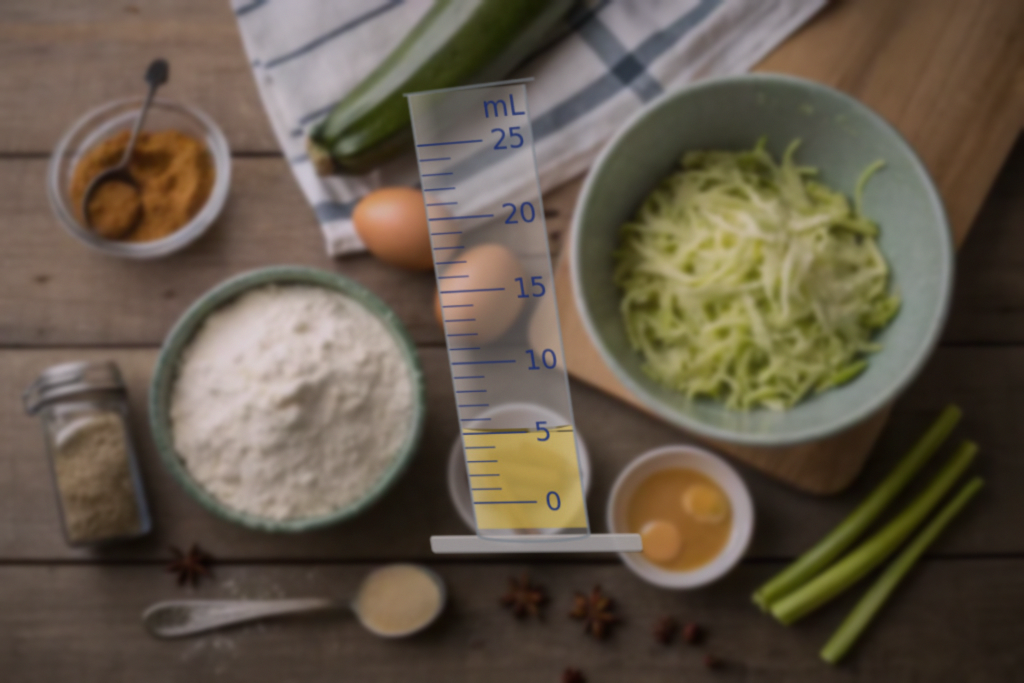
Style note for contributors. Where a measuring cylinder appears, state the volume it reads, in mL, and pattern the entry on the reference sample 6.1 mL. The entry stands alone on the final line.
5 mL
